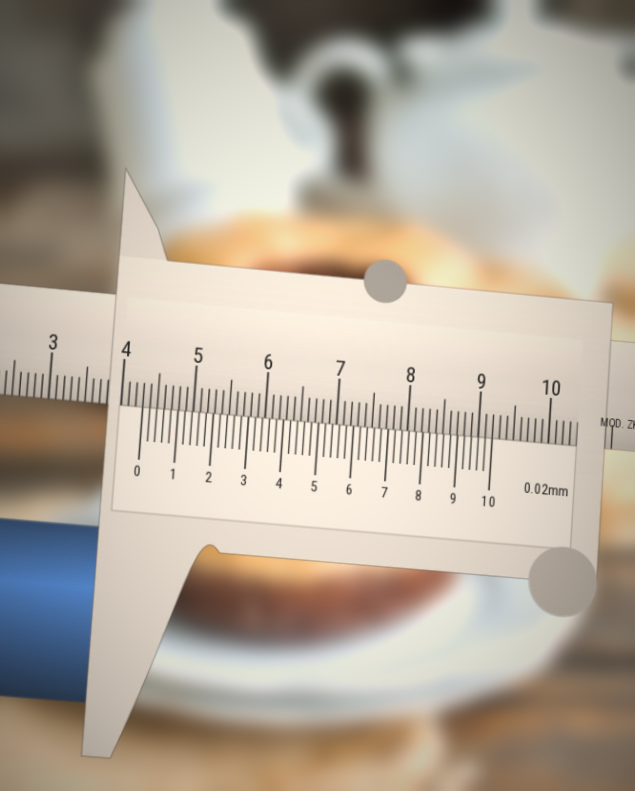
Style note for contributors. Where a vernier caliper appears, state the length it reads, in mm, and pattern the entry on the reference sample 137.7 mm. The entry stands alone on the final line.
43.0 mm
